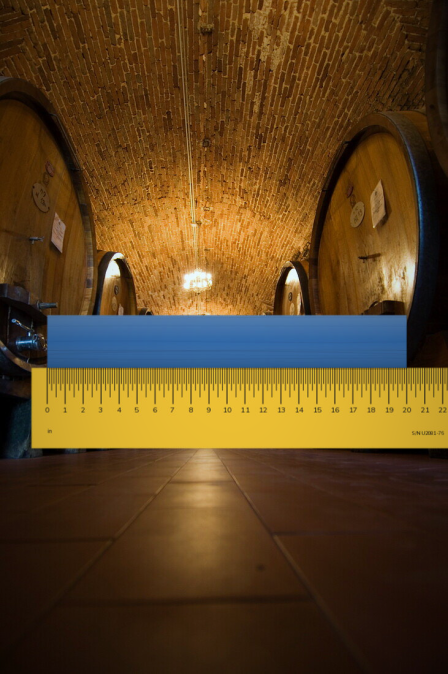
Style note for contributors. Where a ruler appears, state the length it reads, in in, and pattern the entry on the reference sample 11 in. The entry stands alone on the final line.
20 in
